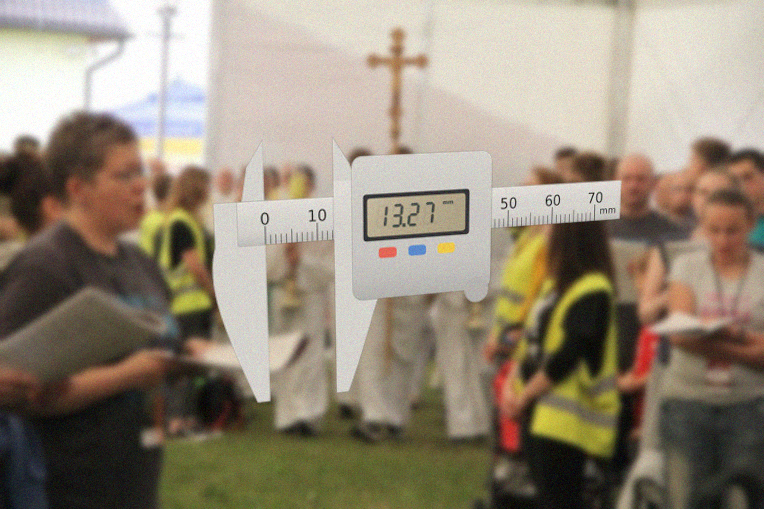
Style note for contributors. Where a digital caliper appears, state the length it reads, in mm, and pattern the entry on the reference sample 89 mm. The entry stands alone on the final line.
13.27 mm
